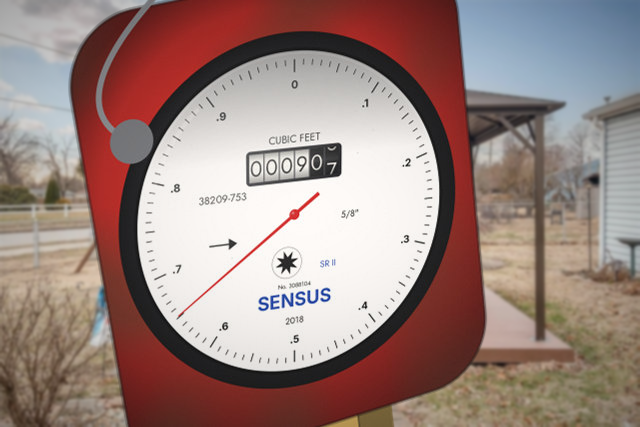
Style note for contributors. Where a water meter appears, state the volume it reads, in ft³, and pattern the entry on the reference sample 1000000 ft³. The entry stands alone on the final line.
906.65 ft³
